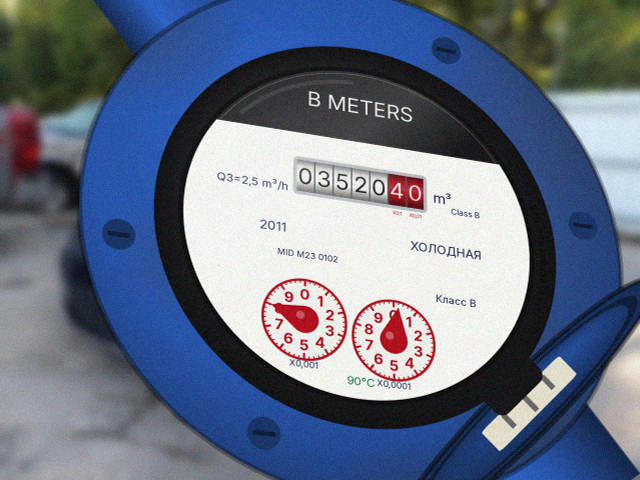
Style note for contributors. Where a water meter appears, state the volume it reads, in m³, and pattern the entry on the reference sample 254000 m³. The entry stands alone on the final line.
3520.4080 m³
